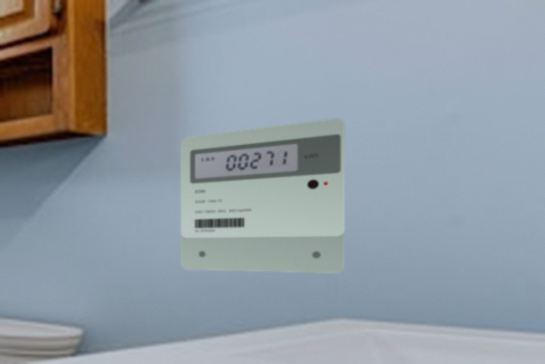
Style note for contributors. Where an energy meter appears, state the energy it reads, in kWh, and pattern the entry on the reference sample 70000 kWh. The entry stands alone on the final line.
271 kWh
